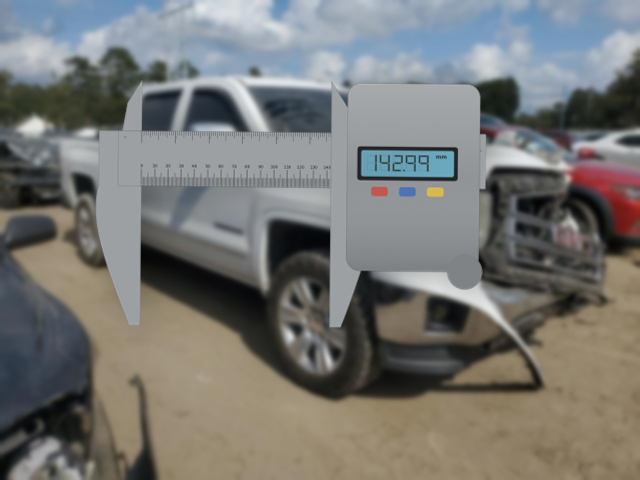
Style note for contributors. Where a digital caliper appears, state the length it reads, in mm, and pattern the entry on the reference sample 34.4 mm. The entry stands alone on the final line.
142.99 mm
